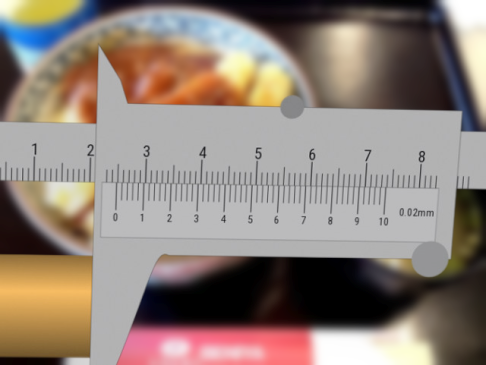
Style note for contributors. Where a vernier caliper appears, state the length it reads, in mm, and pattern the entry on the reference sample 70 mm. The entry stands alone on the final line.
24.8 mm
